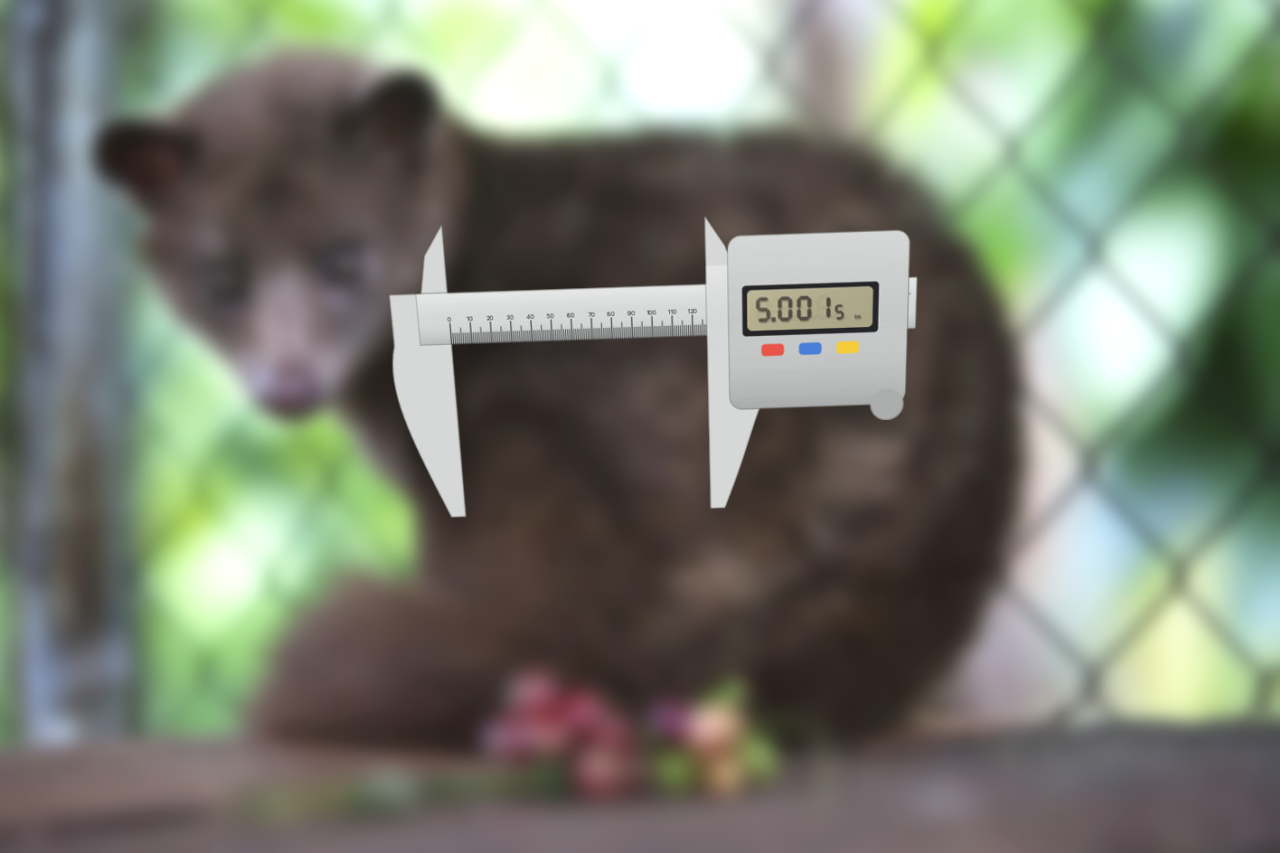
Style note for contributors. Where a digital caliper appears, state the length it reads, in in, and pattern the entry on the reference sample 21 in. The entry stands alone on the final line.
5.0015 in
